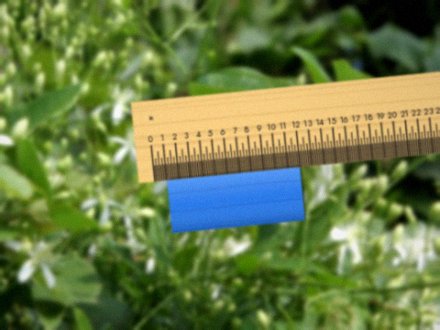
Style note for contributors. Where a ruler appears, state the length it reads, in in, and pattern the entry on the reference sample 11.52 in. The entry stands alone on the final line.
11 in
